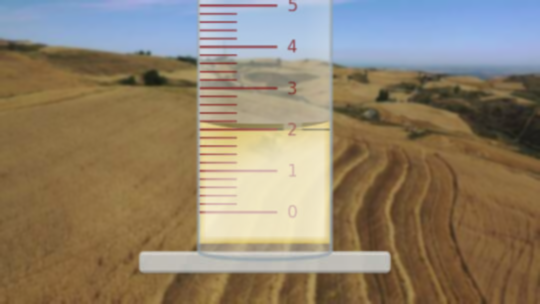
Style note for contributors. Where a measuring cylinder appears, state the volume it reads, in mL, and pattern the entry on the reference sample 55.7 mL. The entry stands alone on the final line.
2 mL
